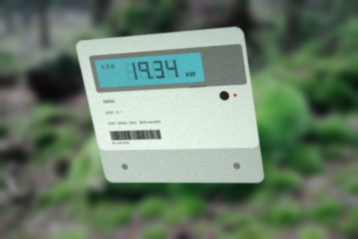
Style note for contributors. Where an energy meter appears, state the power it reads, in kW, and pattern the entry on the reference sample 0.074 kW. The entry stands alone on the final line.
19.34 kW
